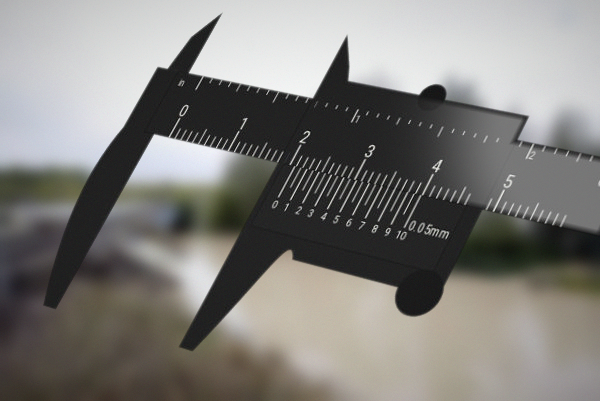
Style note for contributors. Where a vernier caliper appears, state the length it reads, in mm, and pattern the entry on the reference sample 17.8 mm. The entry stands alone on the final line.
20.8 mm
